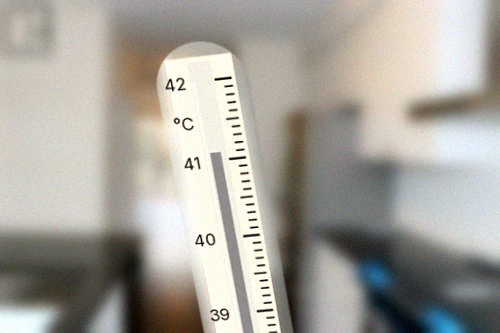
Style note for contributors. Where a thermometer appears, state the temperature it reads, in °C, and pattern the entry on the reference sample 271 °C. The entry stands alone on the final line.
41.1 °C
